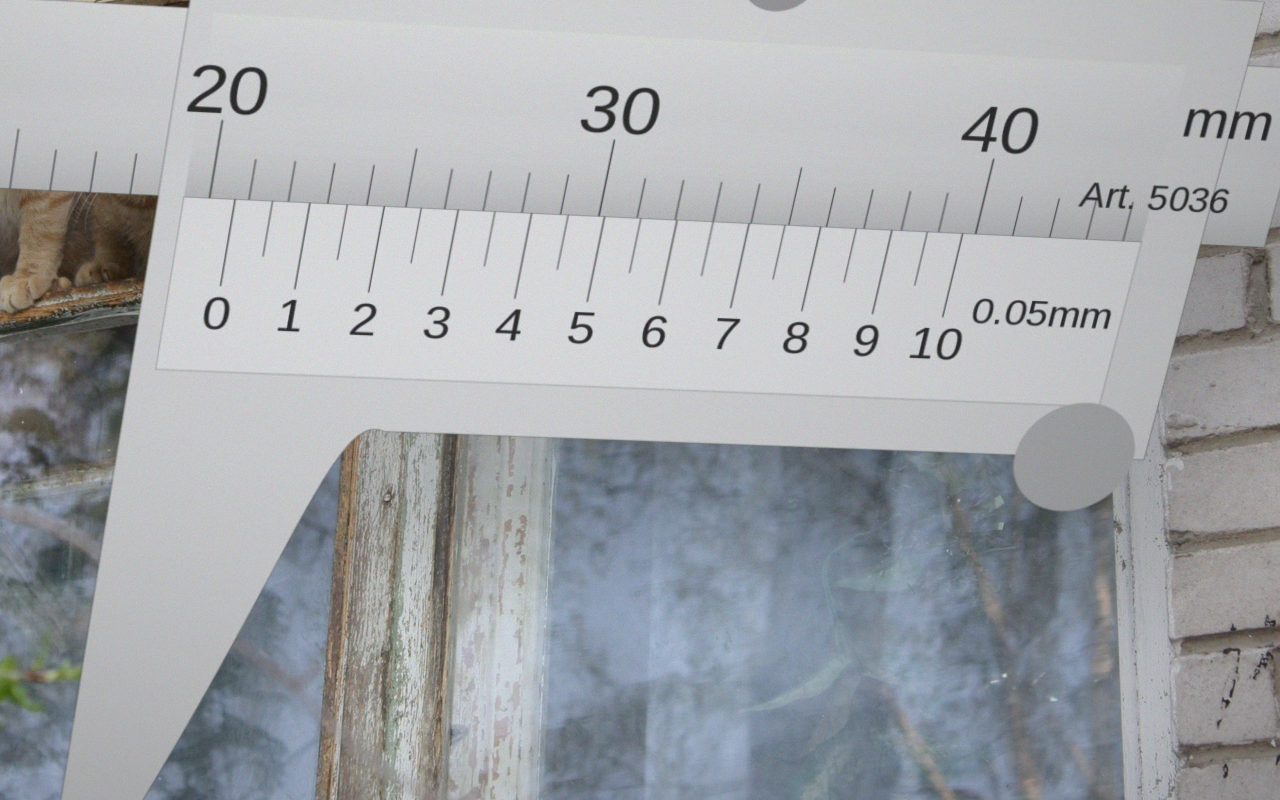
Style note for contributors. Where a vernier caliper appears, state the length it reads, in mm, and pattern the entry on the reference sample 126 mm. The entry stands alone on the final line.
20.65 mm
